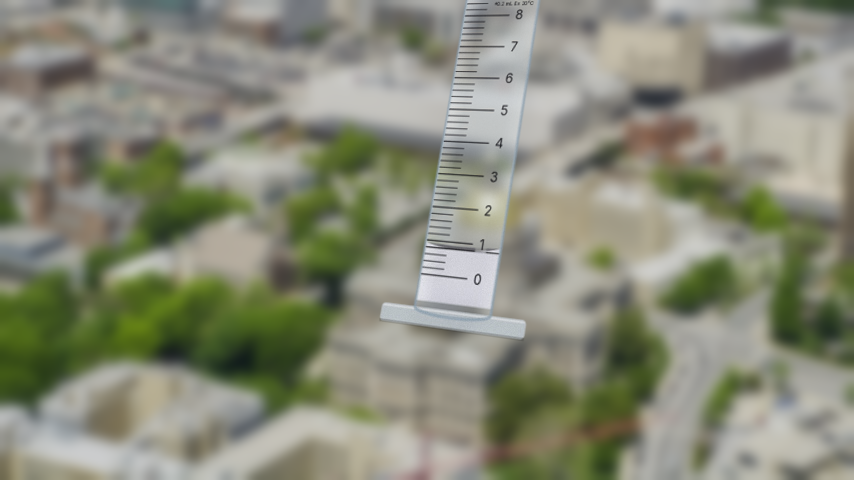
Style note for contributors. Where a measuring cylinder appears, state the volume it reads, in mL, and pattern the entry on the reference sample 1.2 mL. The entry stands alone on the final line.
0.8 mL
